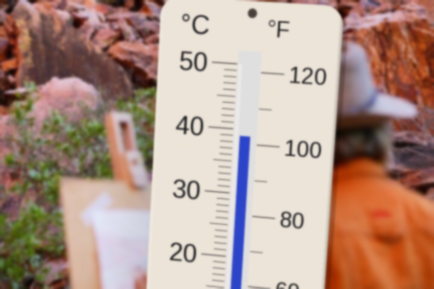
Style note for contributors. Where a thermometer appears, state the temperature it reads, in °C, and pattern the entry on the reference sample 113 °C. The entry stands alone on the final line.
39 °C
